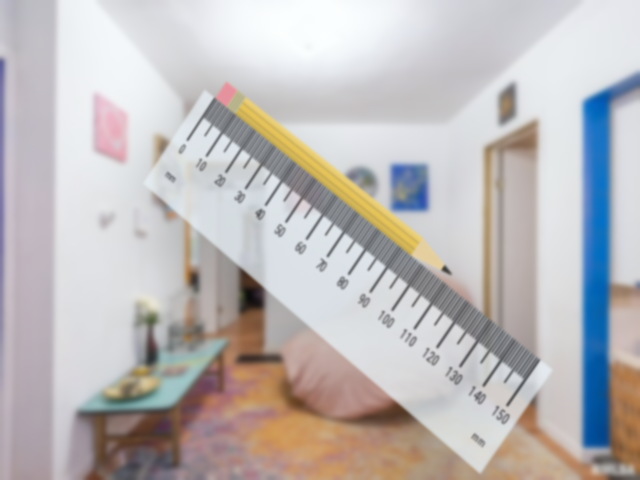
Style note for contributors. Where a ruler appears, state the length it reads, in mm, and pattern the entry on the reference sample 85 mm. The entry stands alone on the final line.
110 mm
